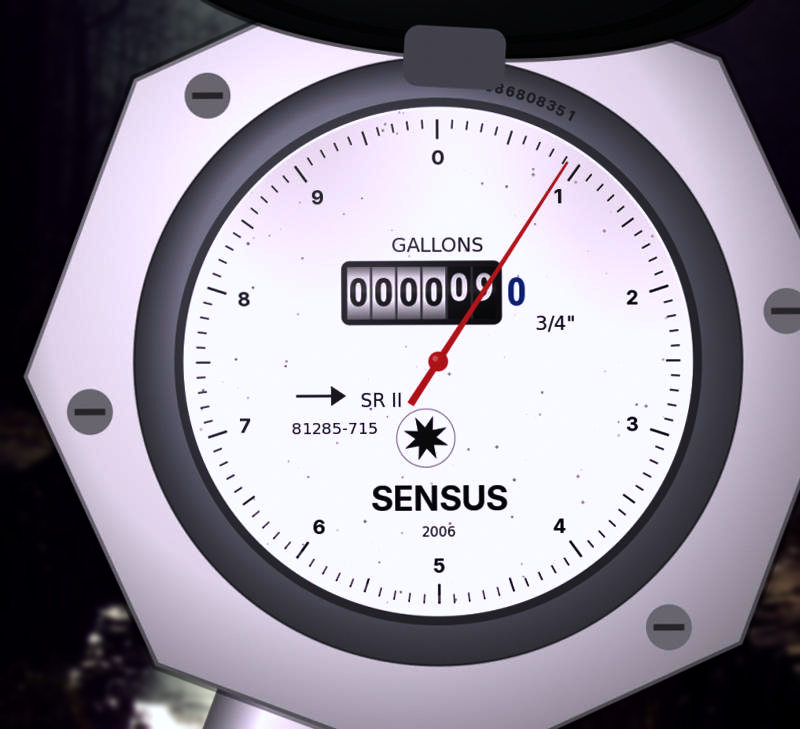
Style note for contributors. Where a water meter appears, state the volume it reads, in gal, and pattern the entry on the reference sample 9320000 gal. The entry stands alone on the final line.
90.9 gal
